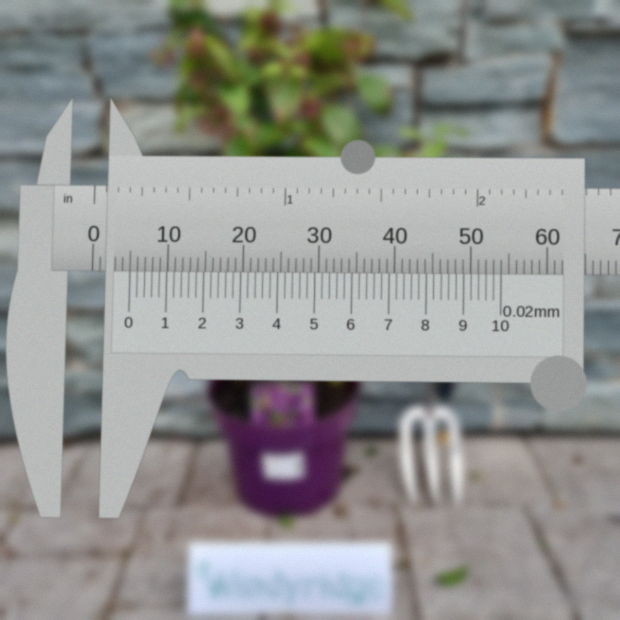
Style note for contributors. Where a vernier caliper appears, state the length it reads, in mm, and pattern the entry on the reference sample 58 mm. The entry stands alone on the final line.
5.0 mm
